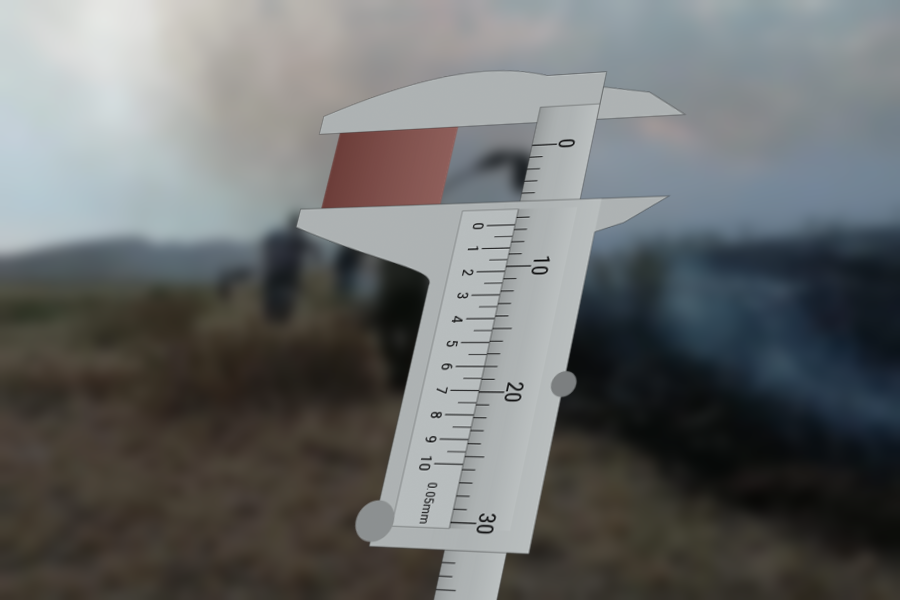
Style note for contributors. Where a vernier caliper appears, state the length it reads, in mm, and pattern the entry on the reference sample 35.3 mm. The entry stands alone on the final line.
6.6 mm
